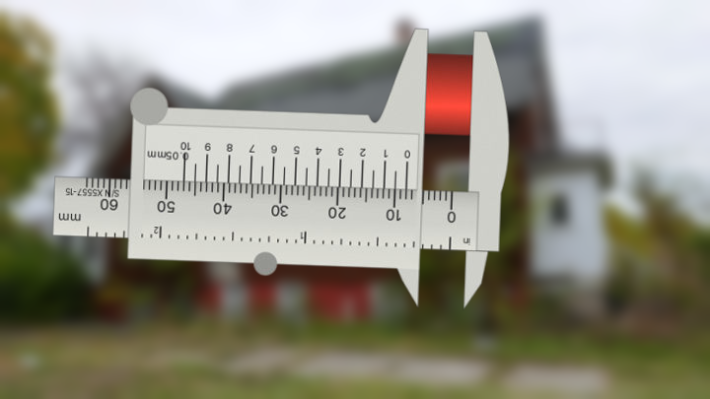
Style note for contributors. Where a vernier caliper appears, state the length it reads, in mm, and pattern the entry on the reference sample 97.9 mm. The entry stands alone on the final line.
8.0 mm
